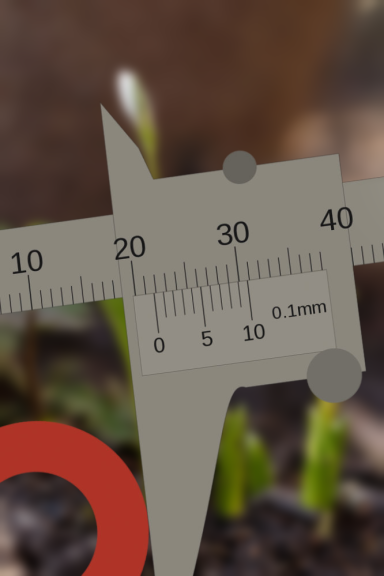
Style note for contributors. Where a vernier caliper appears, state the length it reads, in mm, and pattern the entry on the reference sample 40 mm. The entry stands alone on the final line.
21.8 mm
